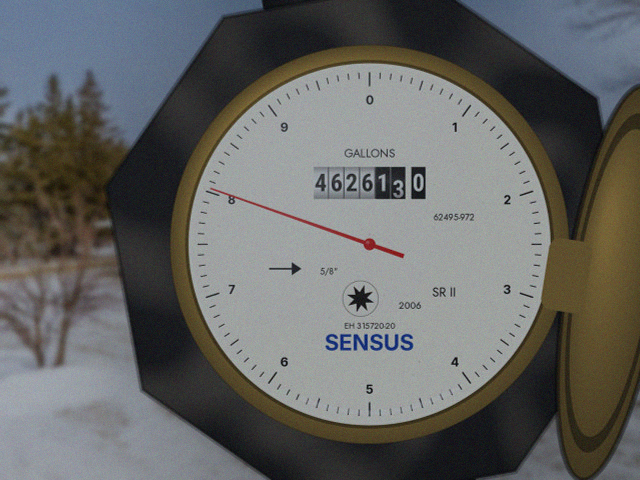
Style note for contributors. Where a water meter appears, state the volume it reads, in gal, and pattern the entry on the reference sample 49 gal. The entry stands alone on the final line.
4626128.0 gal
